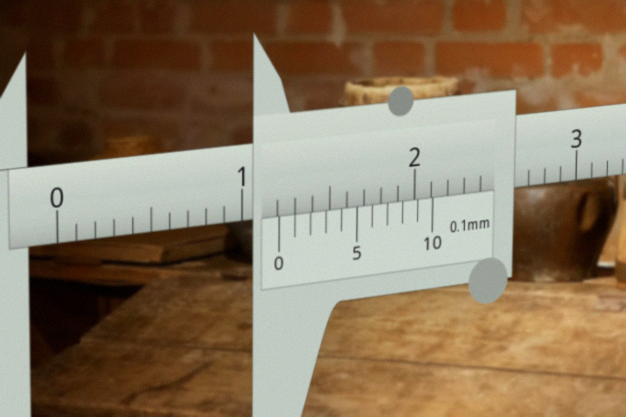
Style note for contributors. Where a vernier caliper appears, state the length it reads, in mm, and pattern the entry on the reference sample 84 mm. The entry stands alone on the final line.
12.1 mm
